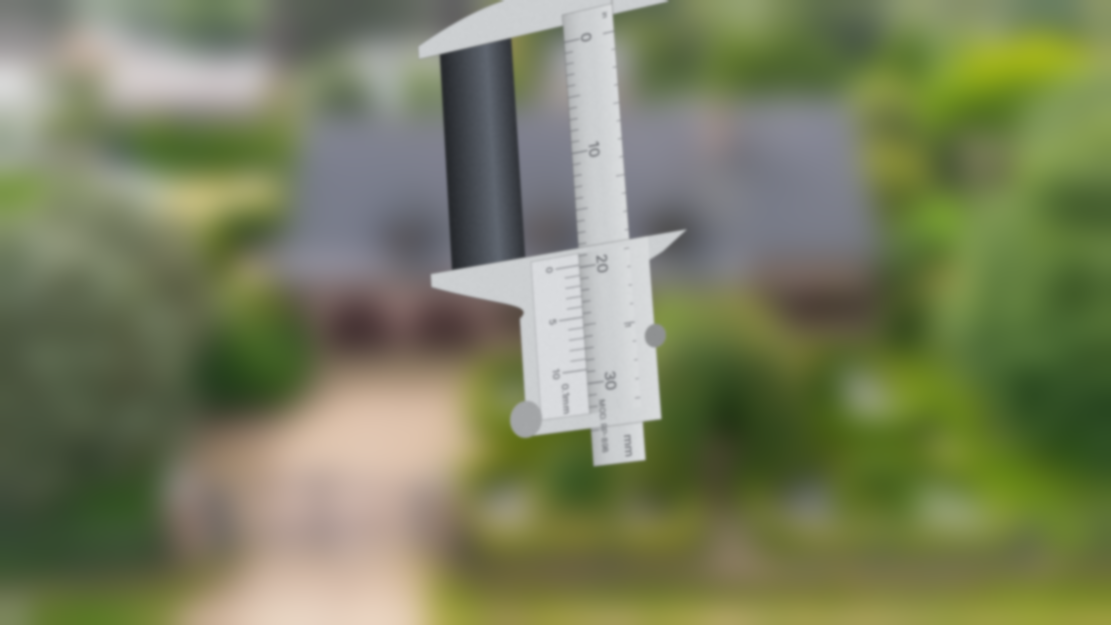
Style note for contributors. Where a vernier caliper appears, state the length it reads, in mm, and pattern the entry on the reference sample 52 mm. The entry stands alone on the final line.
19.8 mm
